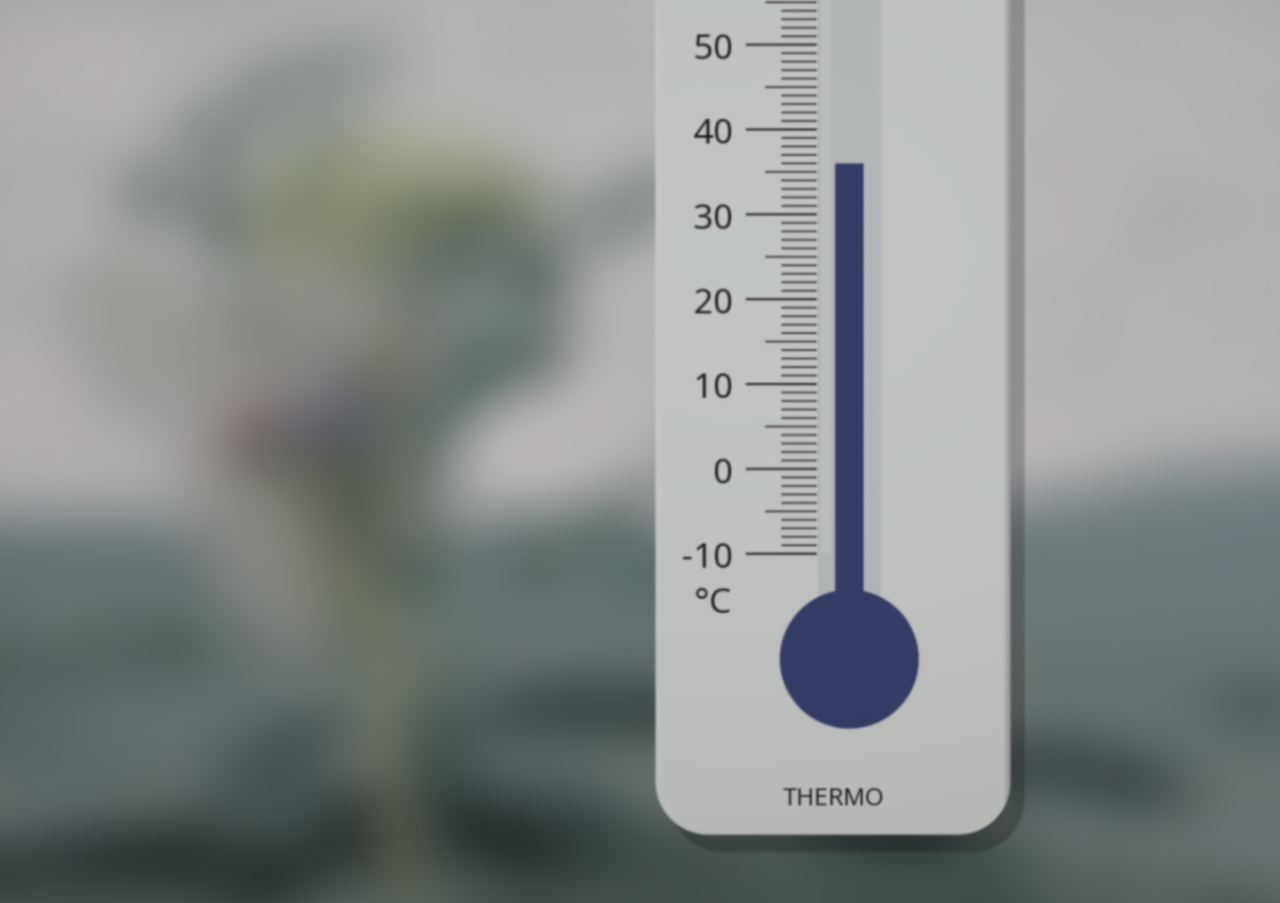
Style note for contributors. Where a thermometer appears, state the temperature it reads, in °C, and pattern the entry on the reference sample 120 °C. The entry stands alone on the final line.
36 °C
